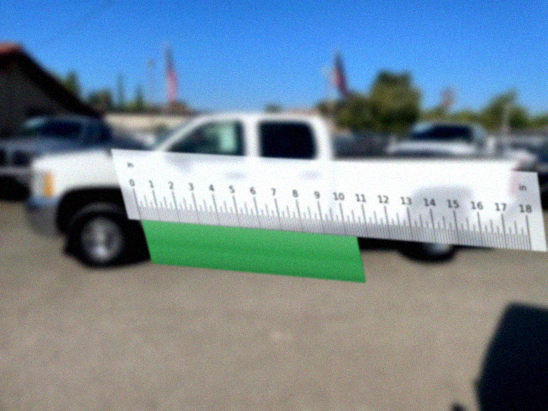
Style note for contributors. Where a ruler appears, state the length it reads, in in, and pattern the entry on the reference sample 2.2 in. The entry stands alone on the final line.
10.5 in
